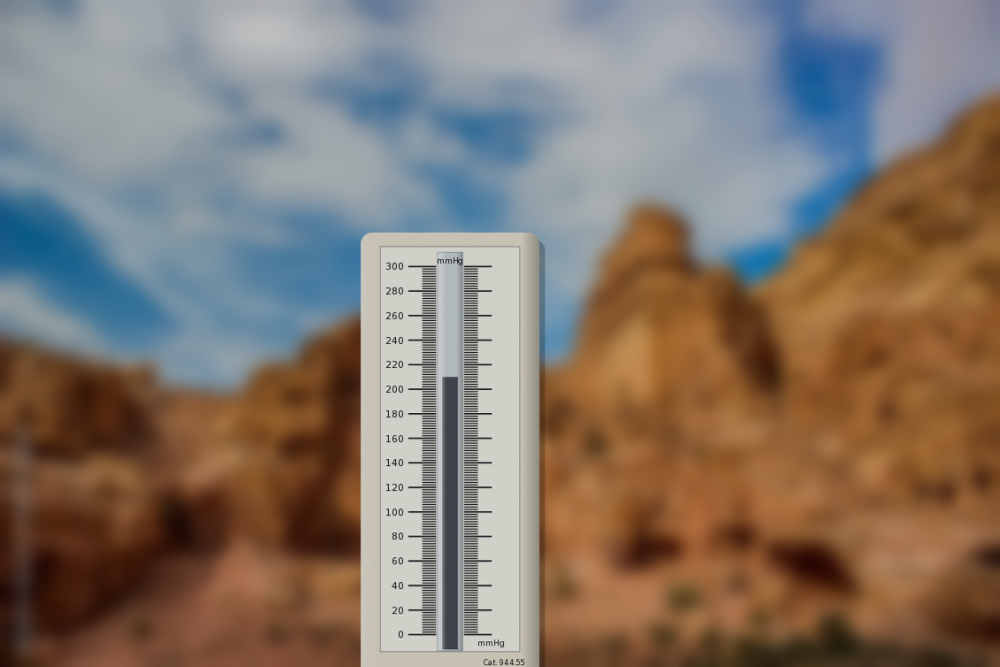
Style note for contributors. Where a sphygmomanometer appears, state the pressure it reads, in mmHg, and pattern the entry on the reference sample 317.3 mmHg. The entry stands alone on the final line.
210 mmHg
